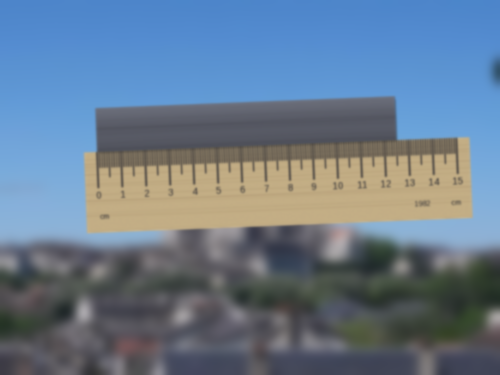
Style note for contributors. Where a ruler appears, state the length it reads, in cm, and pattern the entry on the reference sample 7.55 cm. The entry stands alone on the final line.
12.5 cm
